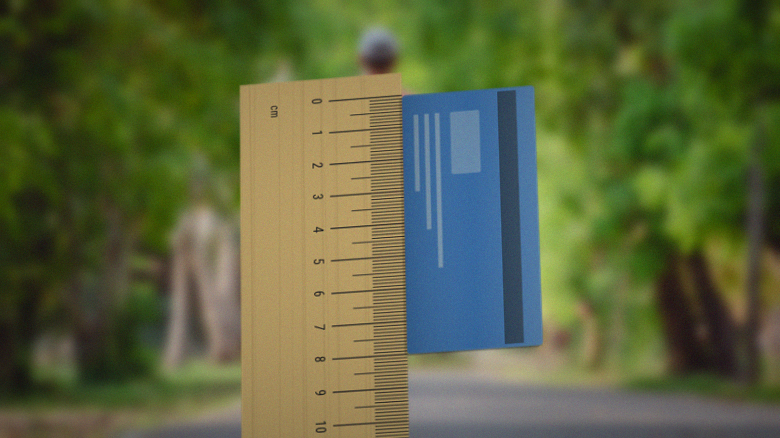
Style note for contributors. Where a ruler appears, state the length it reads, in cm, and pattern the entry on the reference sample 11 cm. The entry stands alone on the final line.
8 cm
